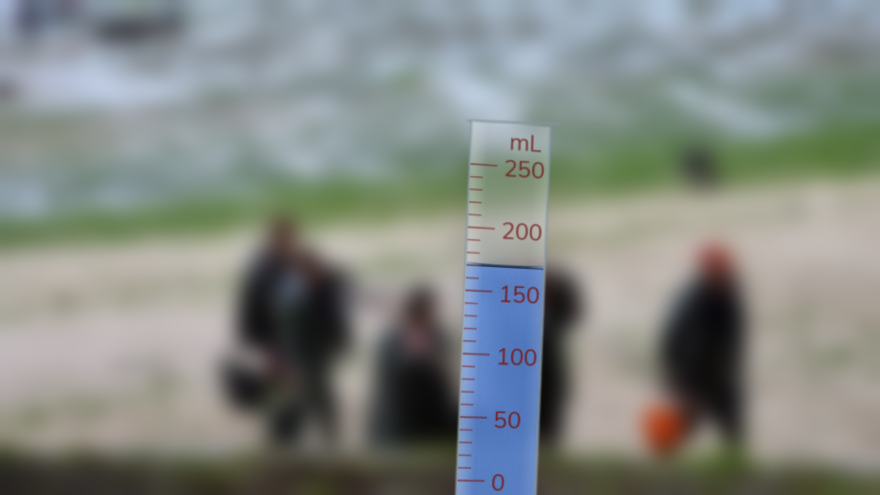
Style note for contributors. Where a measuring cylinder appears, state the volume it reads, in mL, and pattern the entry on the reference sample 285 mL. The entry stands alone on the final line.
170 mL
